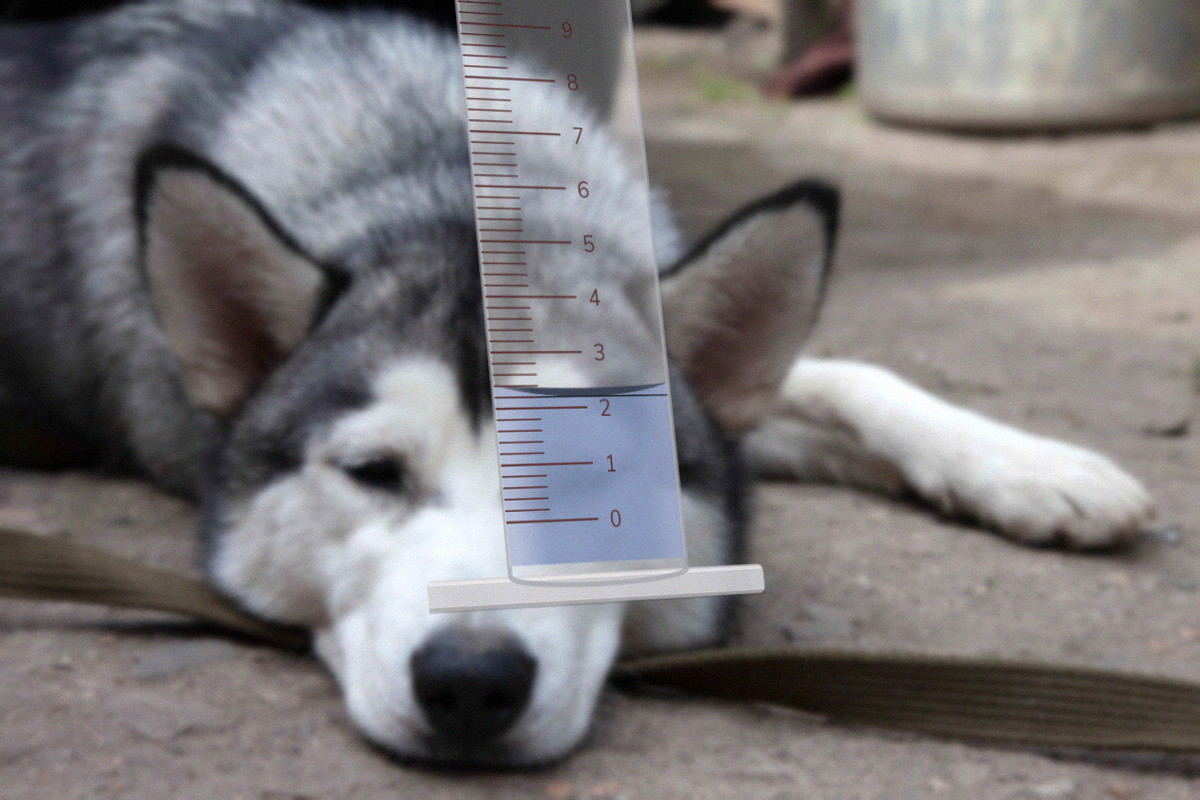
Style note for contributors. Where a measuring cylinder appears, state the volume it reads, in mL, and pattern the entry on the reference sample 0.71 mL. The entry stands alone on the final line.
2.2 mL
